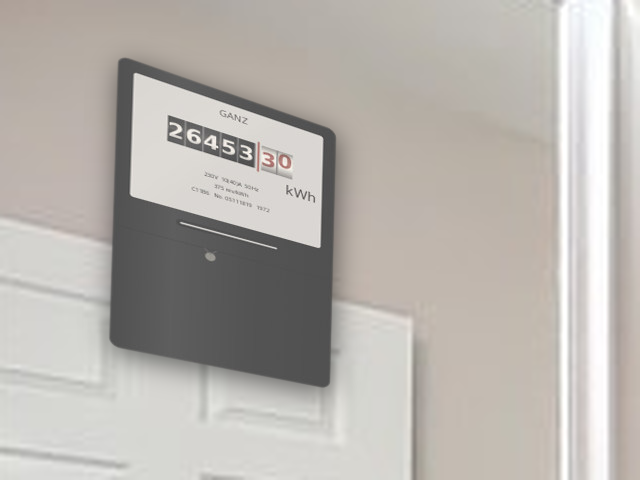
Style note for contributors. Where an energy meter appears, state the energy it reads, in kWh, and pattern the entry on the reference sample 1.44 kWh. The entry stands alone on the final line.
26453.30 kWh
